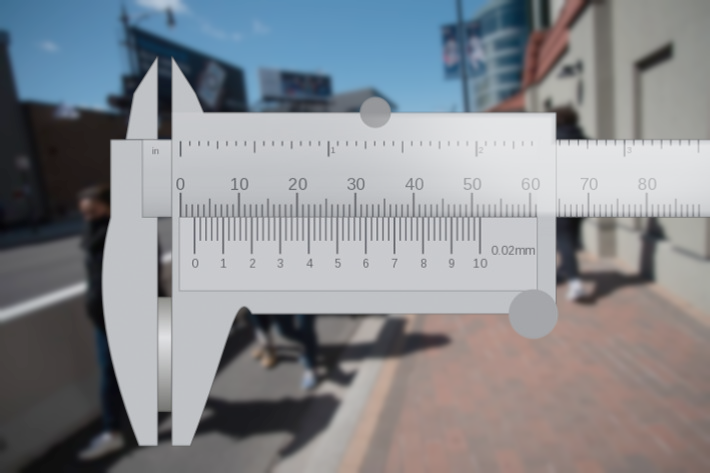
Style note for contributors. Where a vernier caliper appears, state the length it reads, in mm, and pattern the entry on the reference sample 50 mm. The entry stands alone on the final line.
2.4 mm
